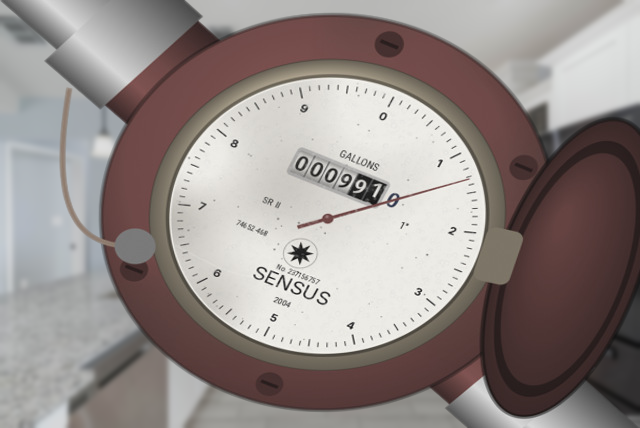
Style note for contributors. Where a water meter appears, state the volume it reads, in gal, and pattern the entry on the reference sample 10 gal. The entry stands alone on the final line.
9911.3 gal
